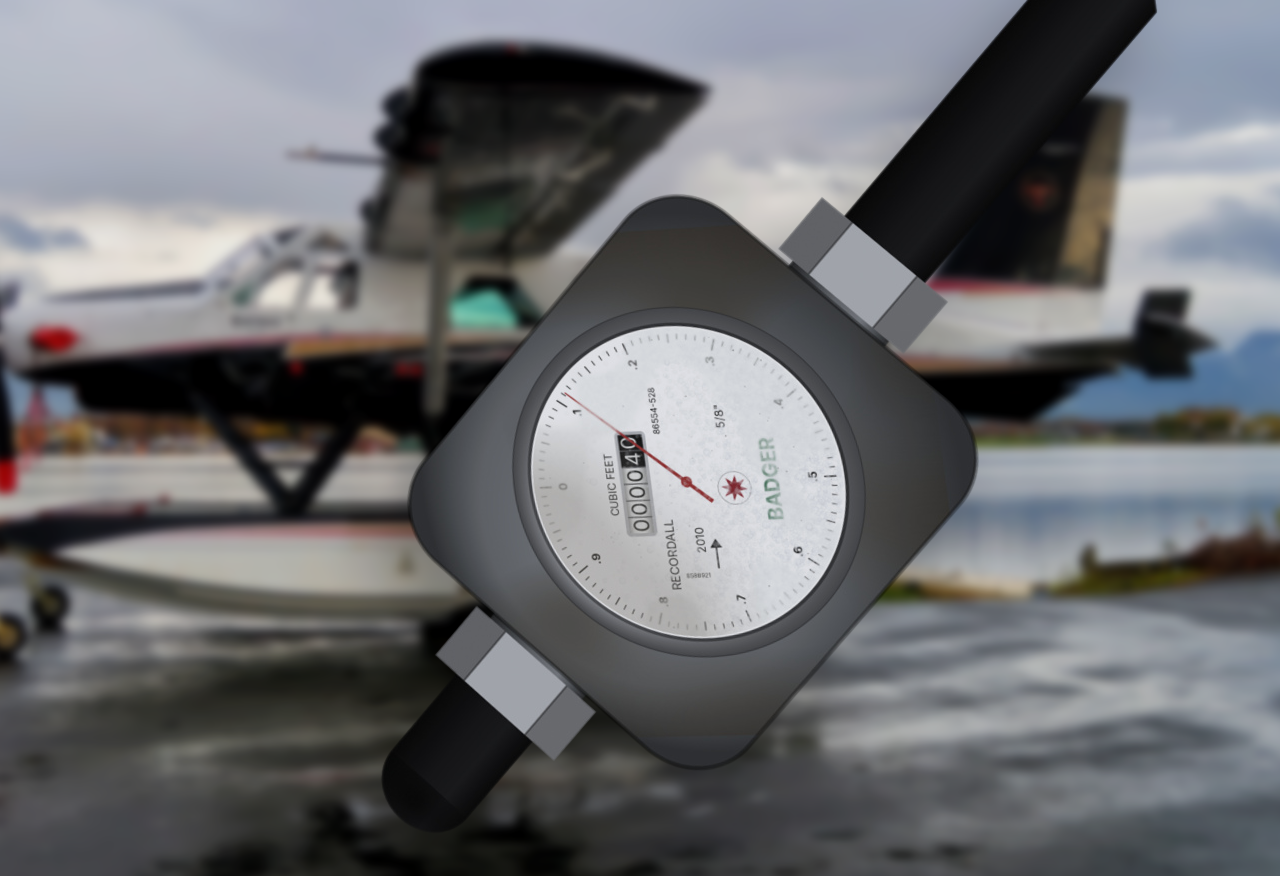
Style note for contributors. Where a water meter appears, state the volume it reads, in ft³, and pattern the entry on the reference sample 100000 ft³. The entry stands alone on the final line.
40.11 ft³
